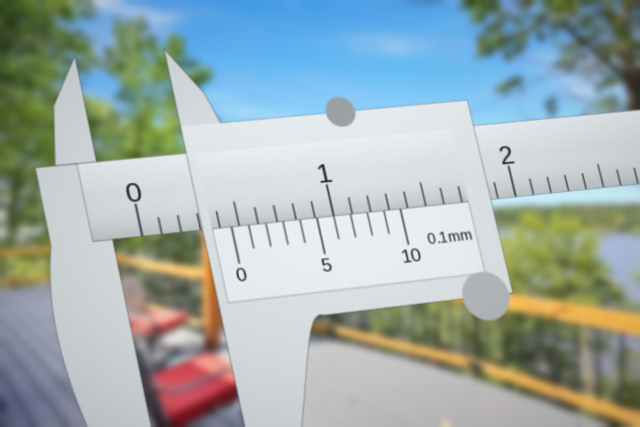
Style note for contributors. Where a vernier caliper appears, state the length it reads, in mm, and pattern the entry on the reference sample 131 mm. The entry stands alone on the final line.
4.6 mm
